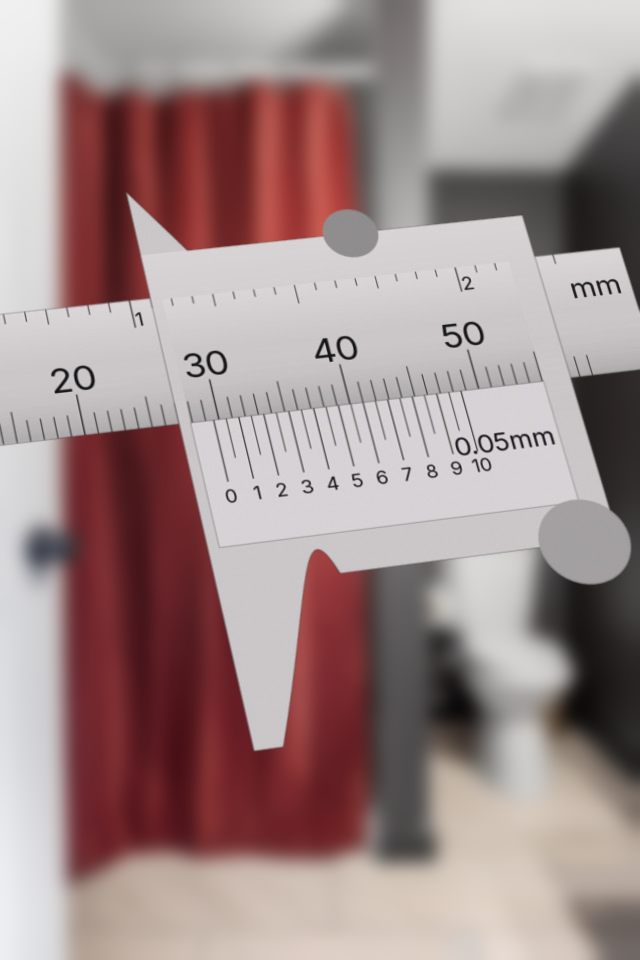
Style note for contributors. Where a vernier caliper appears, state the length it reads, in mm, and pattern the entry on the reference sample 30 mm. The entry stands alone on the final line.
29.6 mm
